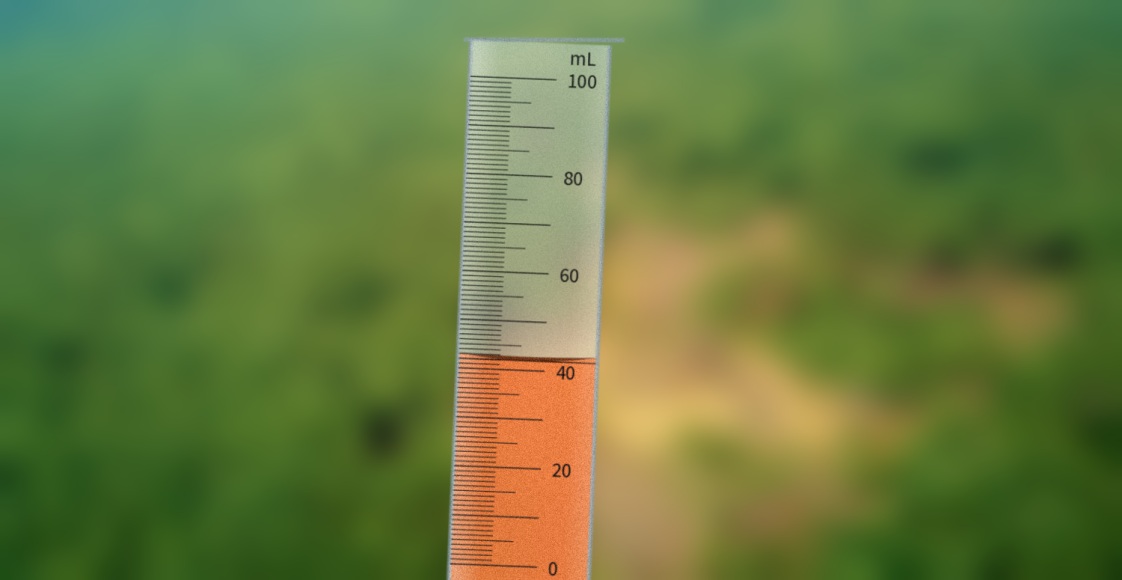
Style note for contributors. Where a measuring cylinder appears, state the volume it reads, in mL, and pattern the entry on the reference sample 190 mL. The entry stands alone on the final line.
42 mL
